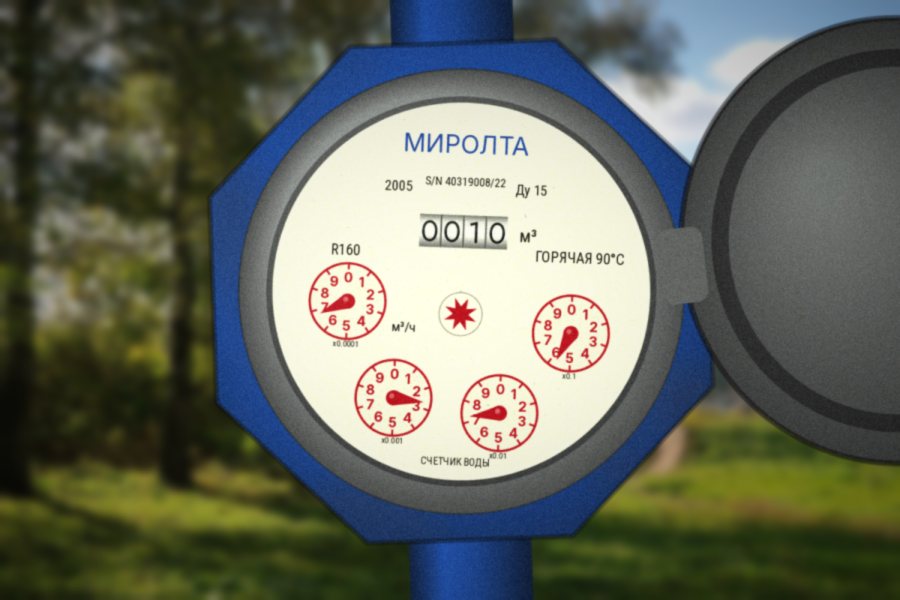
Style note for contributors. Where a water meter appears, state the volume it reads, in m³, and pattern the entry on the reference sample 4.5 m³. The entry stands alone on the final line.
10.5726 m³
